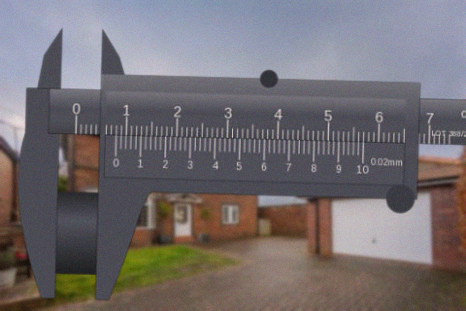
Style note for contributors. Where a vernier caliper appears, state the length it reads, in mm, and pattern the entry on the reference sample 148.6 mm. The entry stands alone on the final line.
8.0 mm
